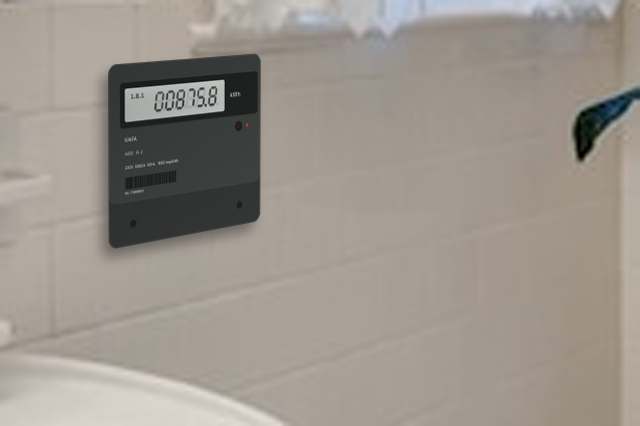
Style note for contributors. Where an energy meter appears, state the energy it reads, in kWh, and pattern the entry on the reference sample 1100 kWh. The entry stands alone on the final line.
875.8 kWh
